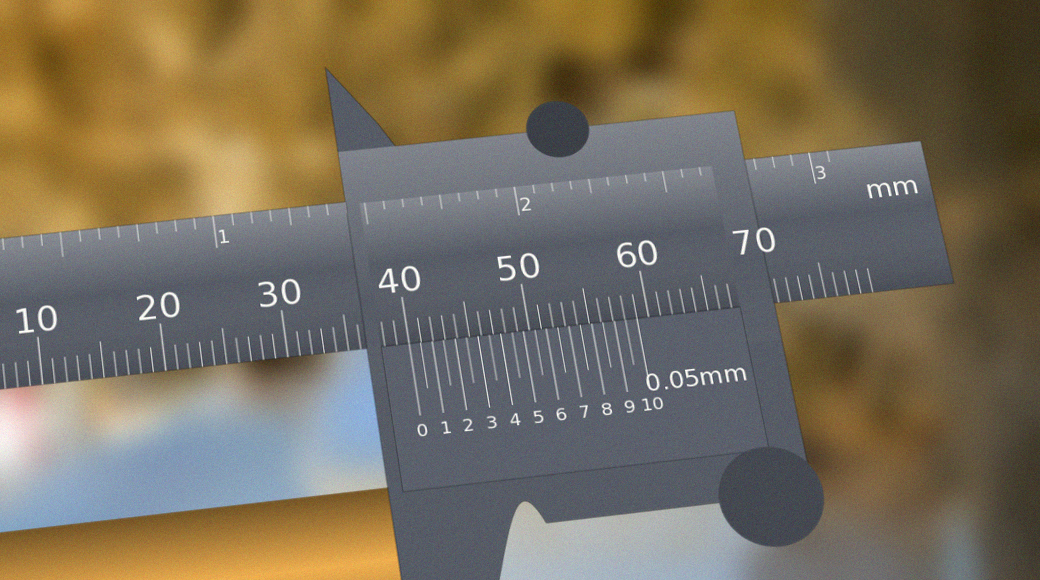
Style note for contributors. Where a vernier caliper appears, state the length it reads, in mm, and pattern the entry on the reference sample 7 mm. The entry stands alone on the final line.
40.0 mm
